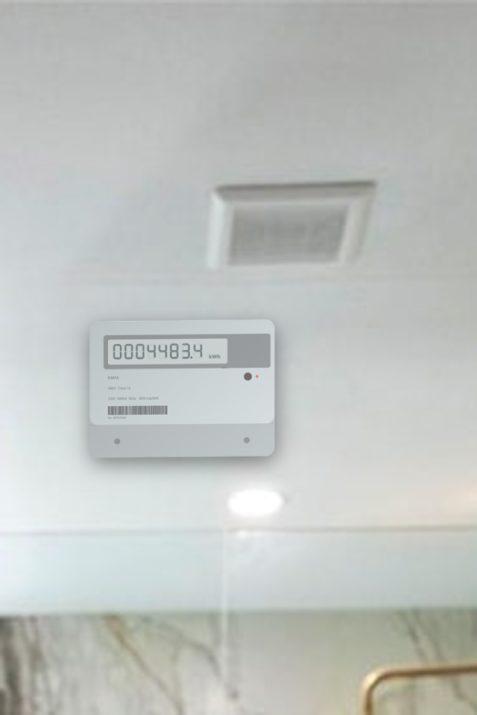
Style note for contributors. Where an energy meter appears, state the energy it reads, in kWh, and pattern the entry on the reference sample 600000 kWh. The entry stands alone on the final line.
4483.4 kWh
